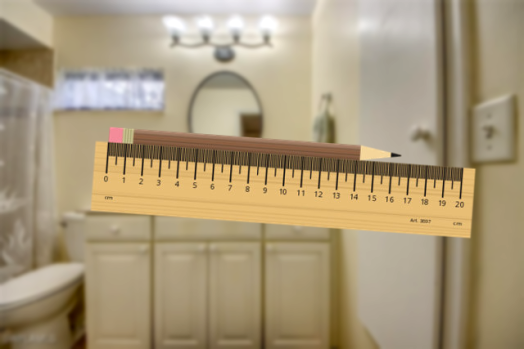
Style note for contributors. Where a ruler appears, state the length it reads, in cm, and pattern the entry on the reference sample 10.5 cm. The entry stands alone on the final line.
16.5 cm
